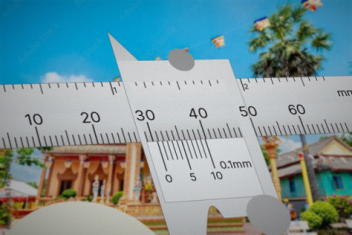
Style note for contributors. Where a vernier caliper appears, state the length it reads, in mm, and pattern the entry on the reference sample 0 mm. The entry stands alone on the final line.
30.8 mm
